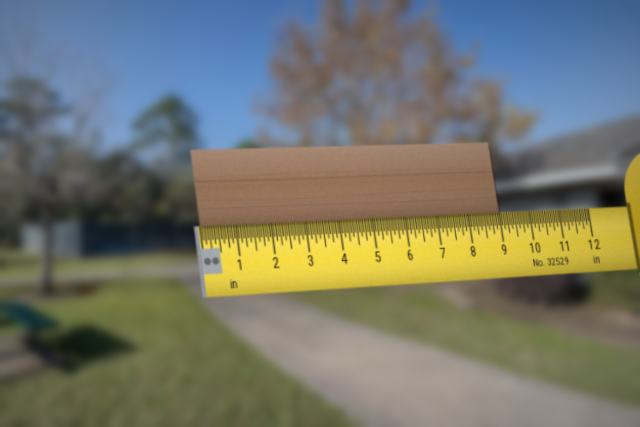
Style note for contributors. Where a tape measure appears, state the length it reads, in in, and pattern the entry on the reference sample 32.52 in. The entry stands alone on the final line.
9 in
